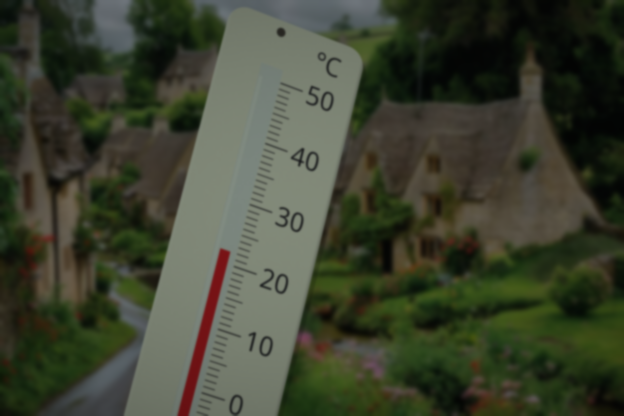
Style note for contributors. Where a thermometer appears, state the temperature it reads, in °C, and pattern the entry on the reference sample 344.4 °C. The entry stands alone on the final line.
22 °C
